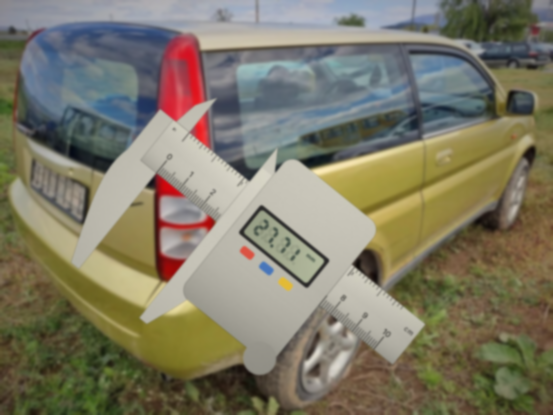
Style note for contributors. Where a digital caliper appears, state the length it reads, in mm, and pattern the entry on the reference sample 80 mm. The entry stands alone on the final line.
27.71 mm
